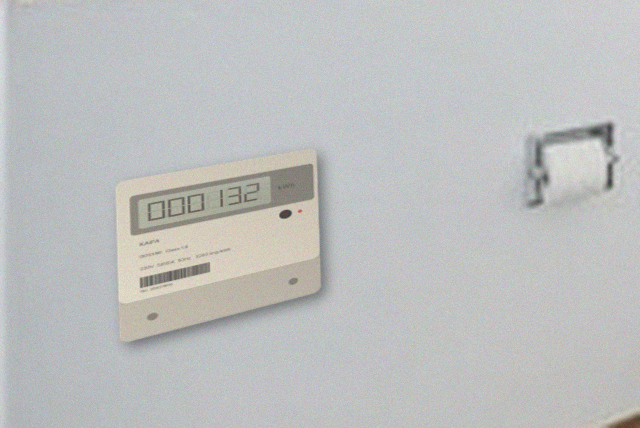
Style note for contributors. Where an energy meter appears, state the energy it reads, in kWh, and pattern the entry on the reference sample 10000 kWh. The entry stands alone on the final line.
132 kWh
